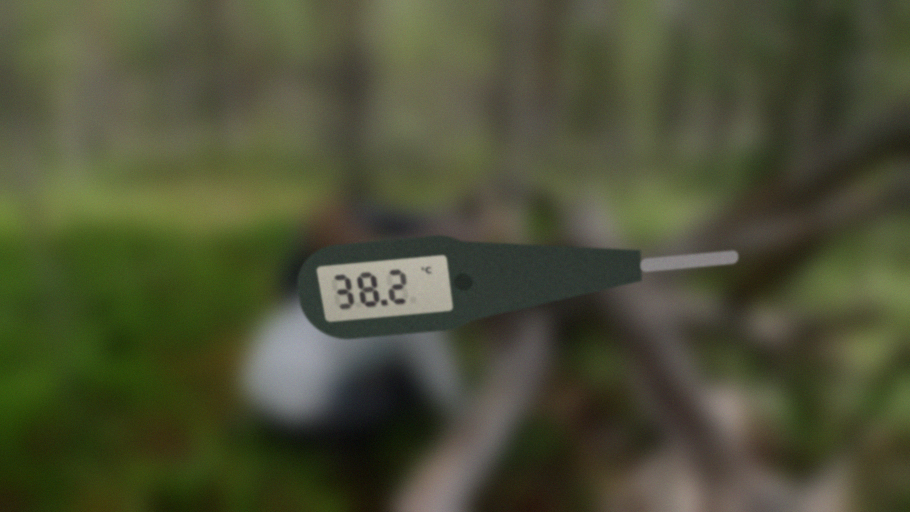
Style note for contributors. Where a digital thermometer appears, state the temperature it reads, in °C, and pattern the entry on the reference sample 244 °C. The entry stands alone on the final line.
38.2 °C
